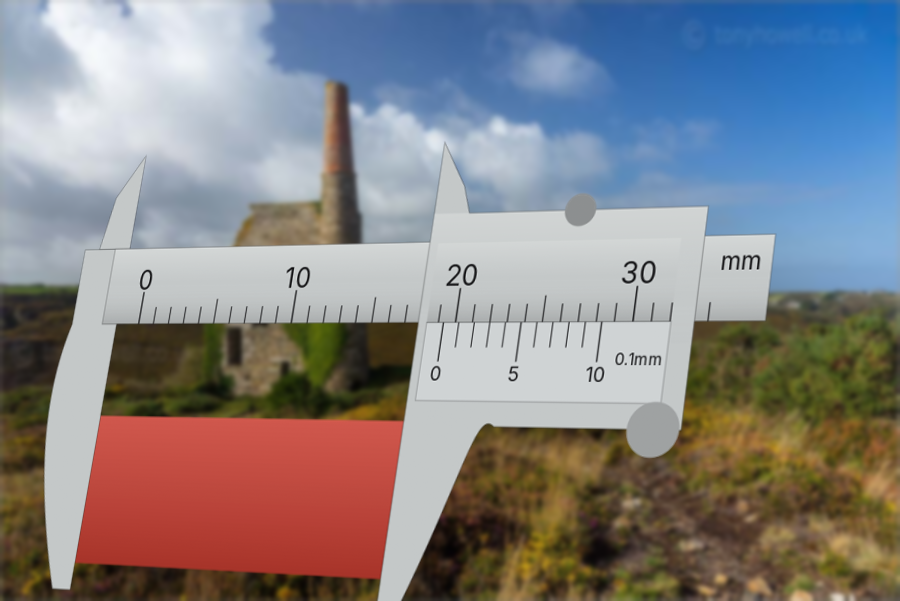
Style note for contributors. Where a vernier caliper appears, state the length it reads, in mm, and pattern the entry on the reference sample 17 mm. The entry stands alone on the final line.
19.3 mm
